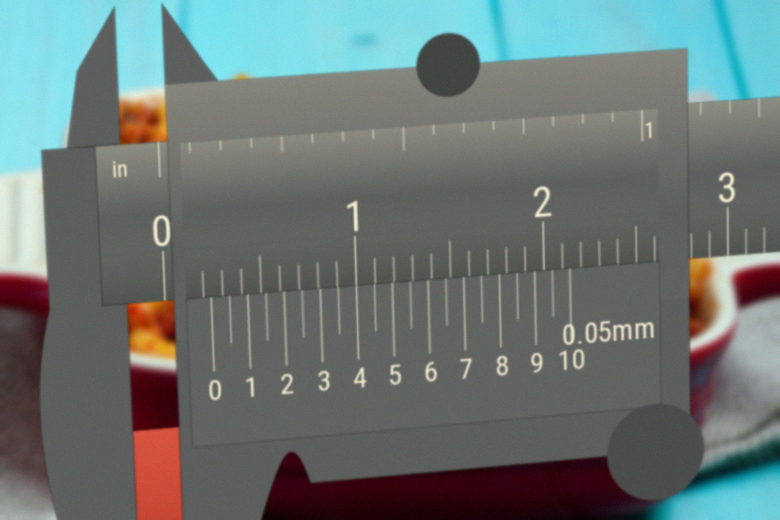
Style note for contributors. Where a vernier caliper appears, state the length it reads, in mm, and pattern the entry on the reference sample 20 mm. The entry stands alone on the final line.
2.4 mm
